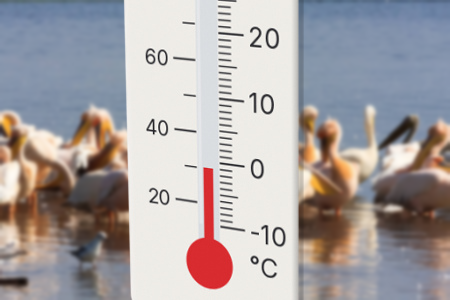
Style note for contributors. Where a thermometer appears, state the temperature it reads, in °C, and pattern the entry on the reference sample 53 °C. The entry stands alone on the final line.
-1 °C
